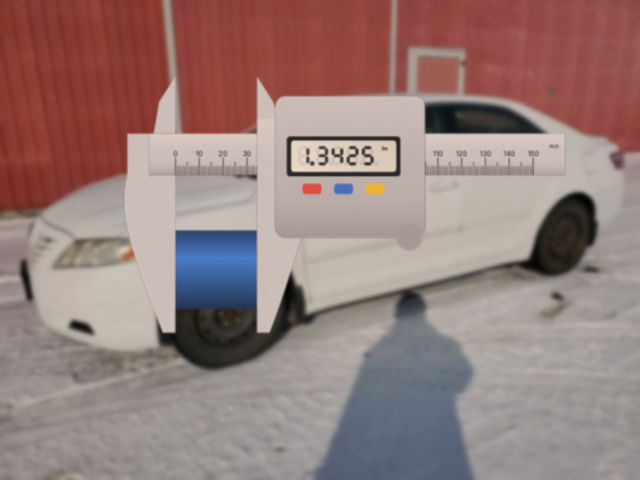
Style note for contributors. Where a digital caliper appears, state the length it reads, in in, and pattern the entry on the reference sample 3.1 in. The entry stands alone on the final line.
1.3425 in
